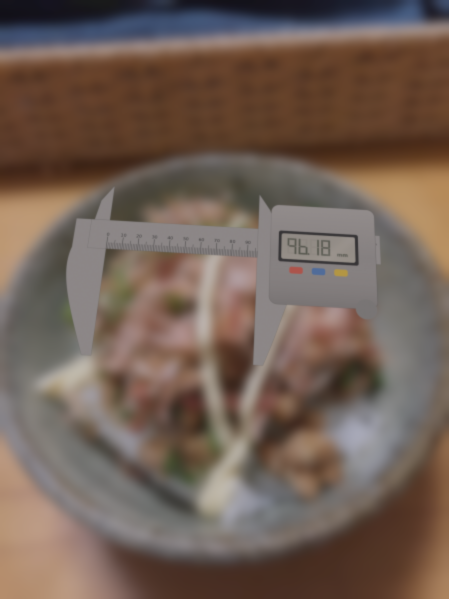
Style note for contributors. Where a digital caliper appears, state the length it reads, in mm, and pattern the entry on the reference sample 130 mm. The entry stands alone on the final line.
96.18 mm
